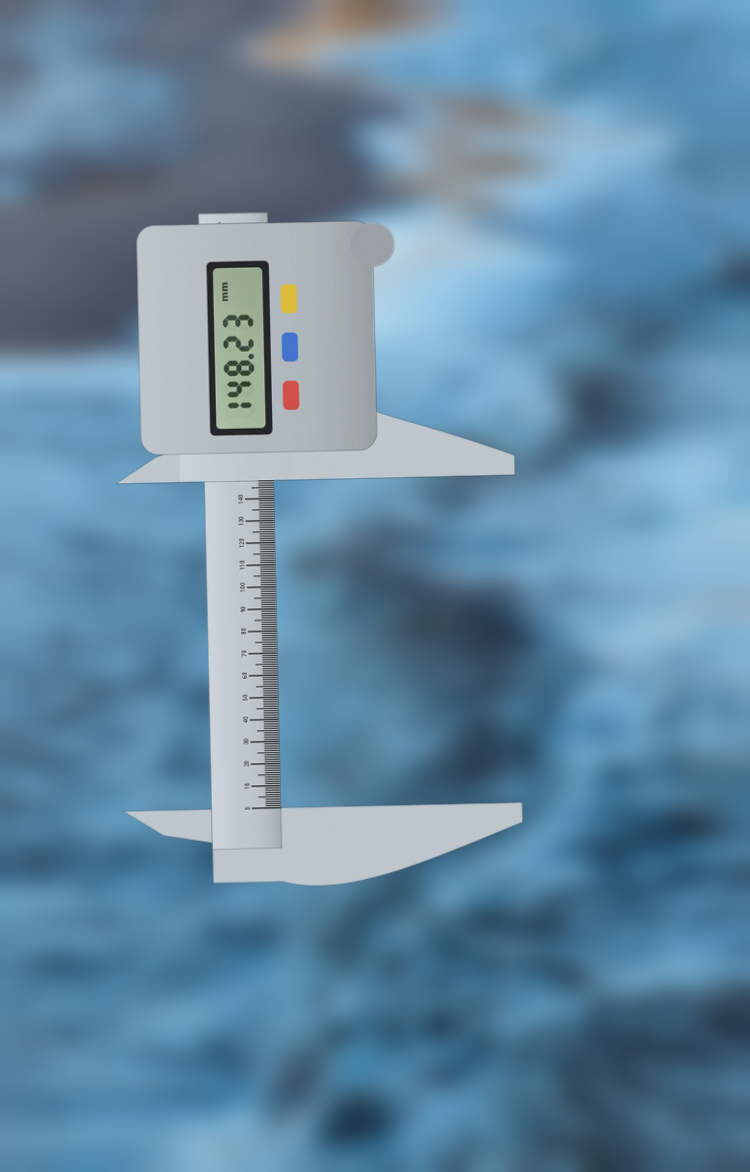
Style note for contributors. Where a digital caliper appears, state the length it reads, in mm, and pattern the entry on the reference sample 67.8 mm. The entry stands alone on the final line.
148.23 mm
